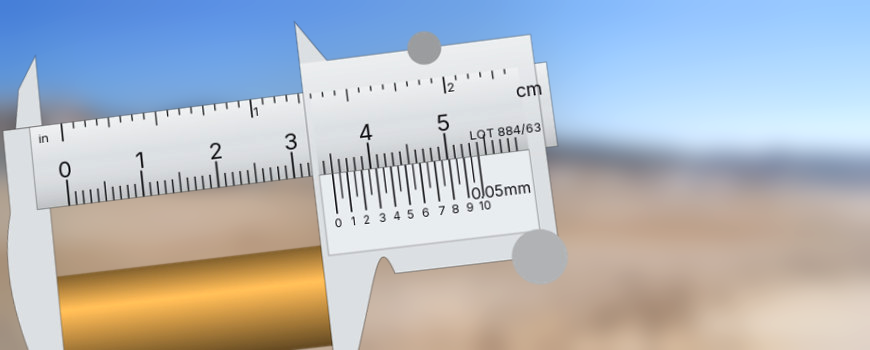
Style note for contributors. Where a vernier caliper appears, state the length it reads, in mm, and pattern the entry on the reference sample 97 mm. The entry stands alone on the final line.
35.0 mm
